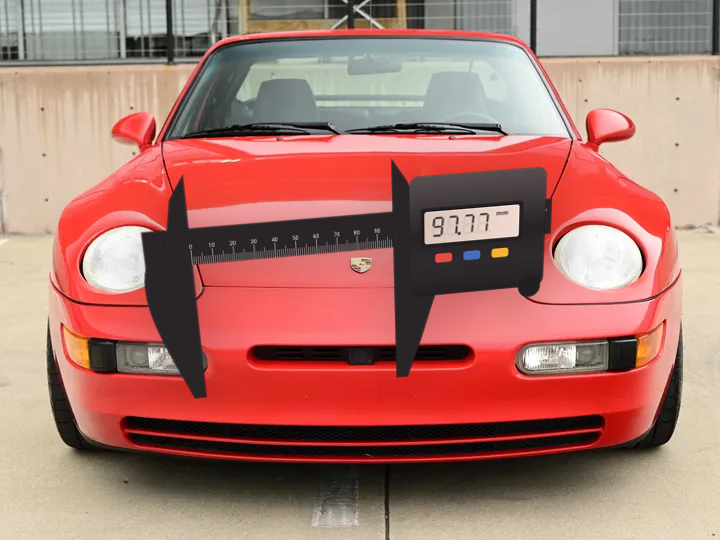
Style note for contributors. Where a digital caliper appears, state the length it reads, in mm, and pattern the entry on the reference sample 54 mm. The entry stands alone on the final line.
97.77 mm
